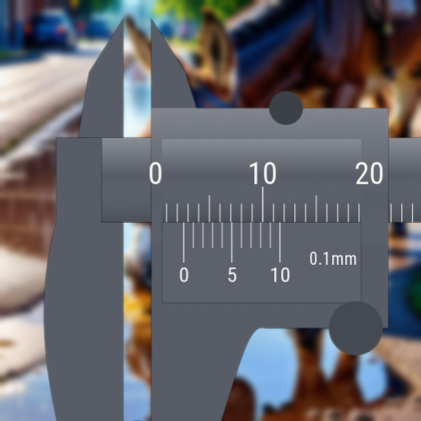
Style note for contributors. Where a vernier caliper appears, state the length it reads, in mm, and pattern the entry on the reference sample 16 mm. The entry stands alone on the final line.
2.6 mm
